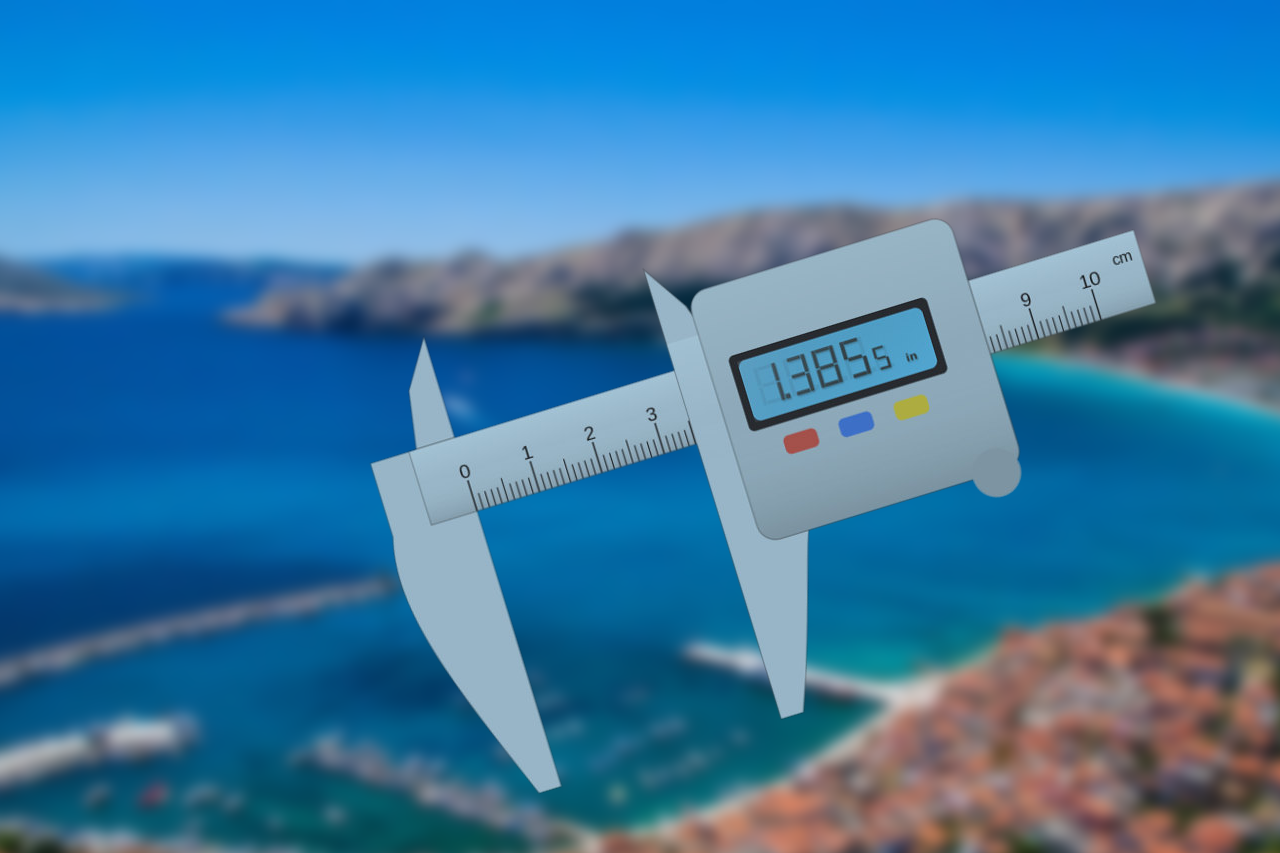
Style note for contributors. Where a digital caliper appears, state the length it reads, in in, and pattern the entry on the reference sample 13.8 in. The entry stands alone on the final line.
1.3855 in
